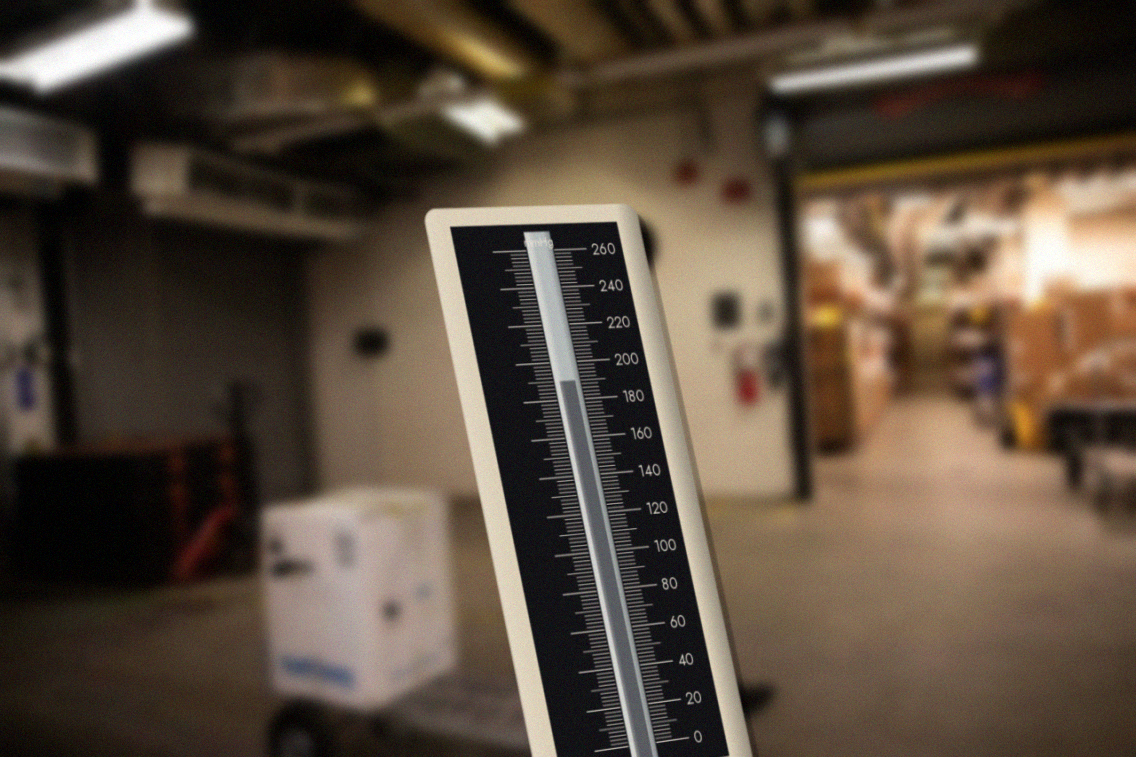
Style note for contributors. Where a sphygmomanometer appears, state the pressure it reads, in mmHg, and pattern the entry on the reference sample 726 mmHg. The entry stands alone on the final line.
190 mmHg
